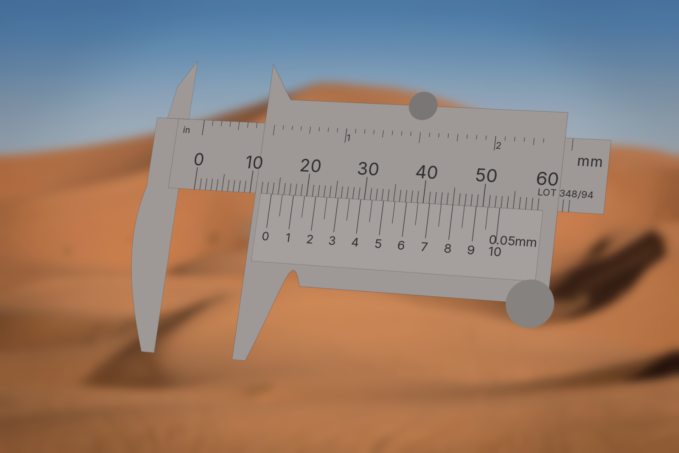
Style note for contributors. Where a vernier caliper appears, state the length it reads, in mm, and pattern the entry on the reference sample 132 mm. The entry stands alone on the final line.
13.8 mm
